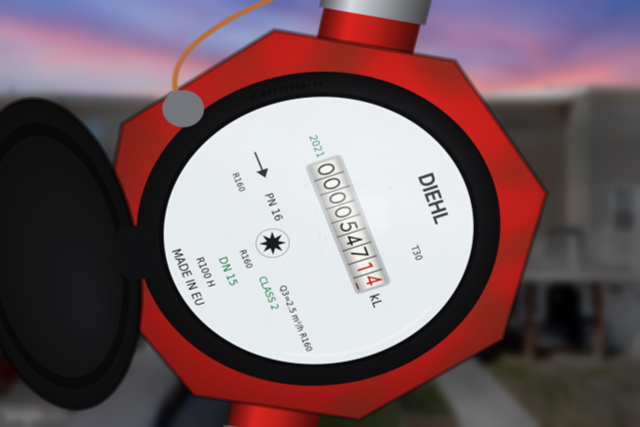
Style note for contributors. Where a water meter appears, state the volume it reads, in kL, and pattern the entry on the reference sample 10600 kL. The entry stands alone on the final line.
547.14 kL
